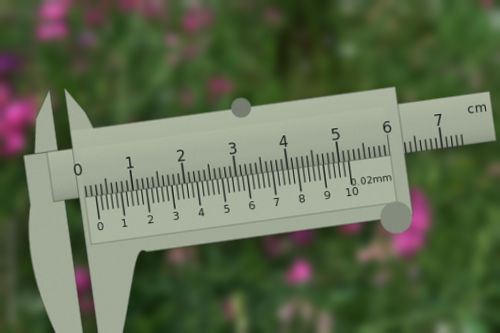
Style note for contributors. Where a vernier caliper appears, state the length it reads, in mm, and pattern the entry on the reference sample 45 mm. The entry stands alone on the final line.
2.8 mm
